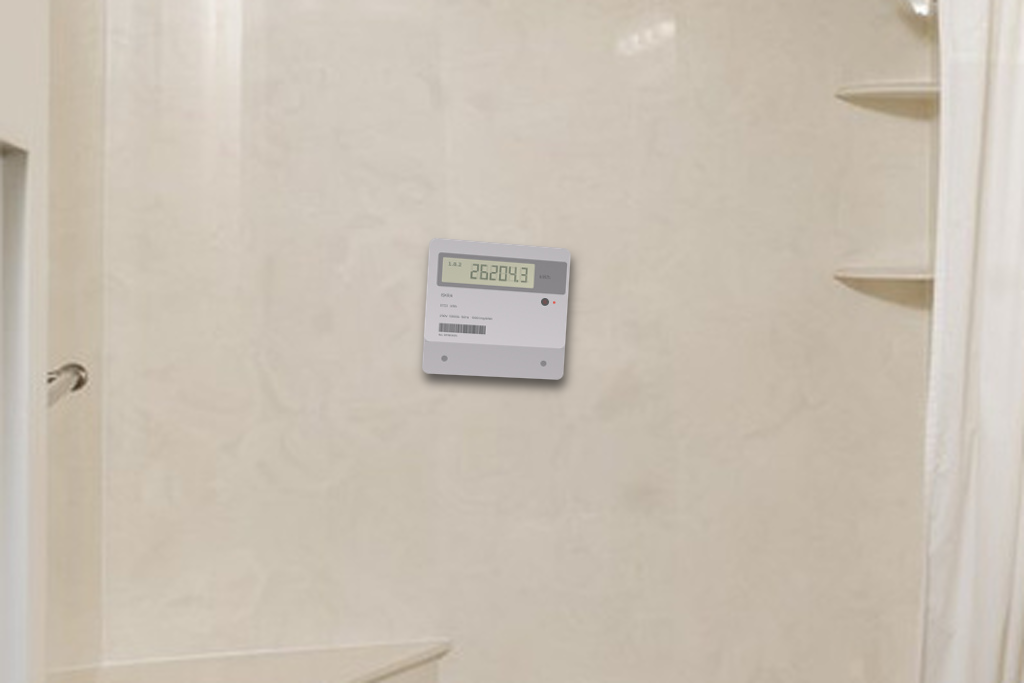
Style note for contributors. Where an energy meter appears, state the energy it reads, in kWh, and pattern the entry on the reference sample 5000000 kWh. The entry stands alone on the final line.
26204.3 kWh
